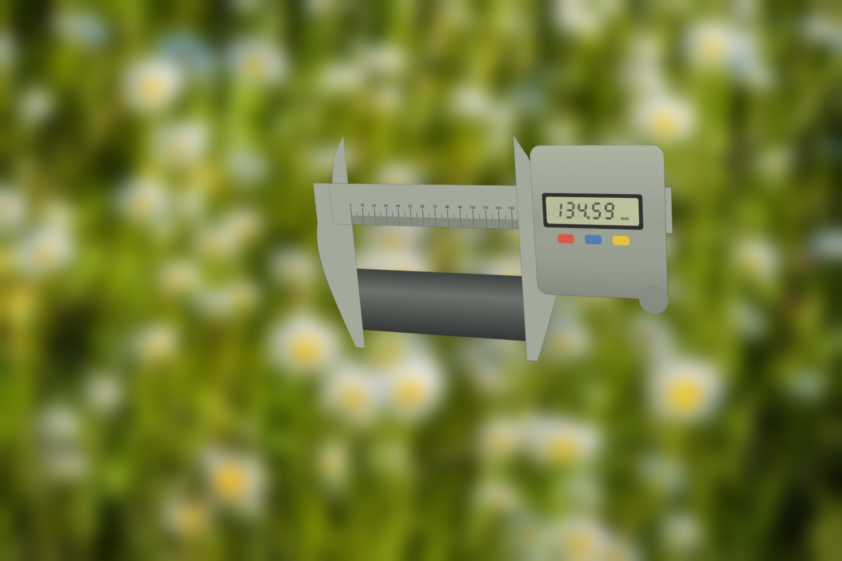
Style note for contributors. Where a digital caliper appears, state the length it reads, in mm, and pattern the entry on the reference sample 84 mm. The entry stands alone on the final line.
134.59 mm
